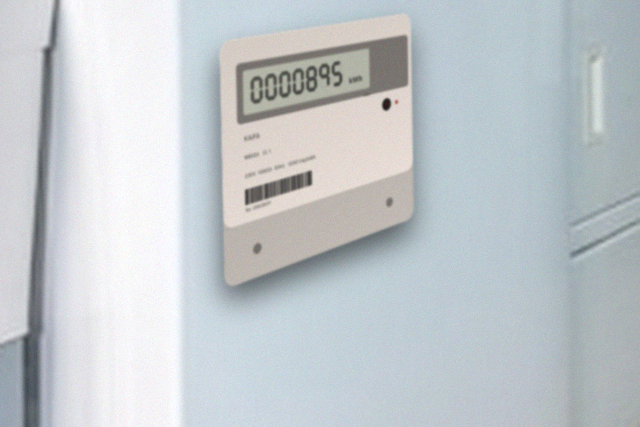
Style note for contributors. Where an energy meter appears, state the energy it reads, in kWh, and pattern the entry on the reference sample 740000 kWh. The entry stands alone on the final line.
895 kWh
